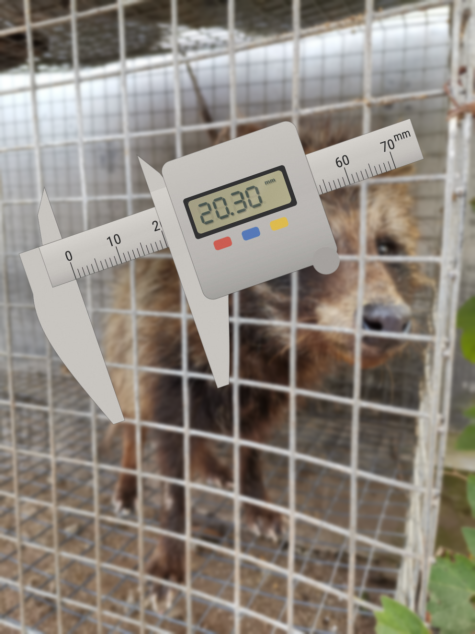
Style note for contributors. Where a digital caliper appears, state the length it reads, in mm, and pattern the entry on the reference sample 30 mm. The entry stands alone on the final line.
20.30 mm
